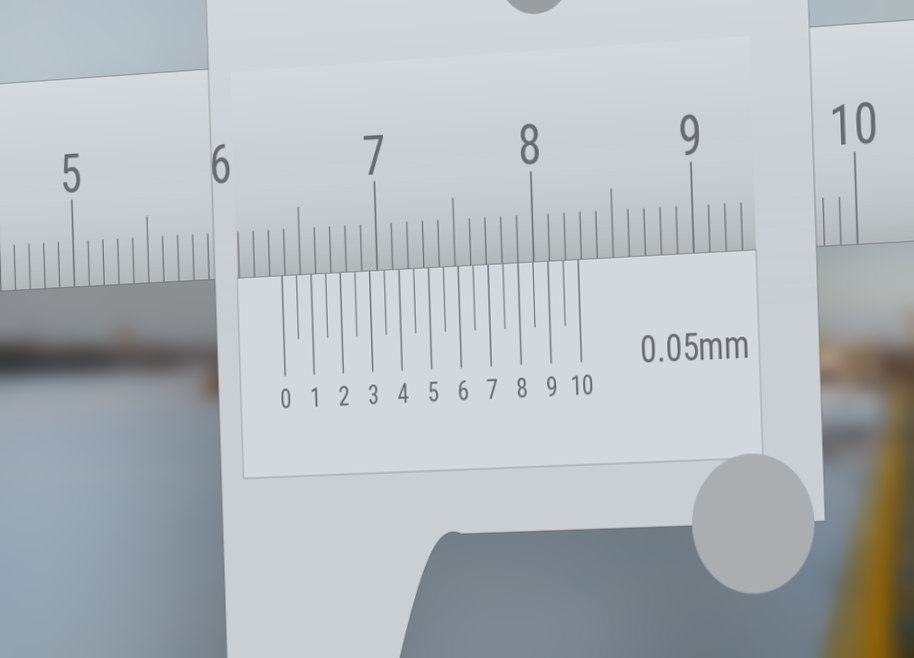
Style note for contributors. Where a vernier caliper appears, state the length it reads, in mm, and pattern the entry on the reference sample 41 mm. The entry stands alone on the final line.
63.8 mm
